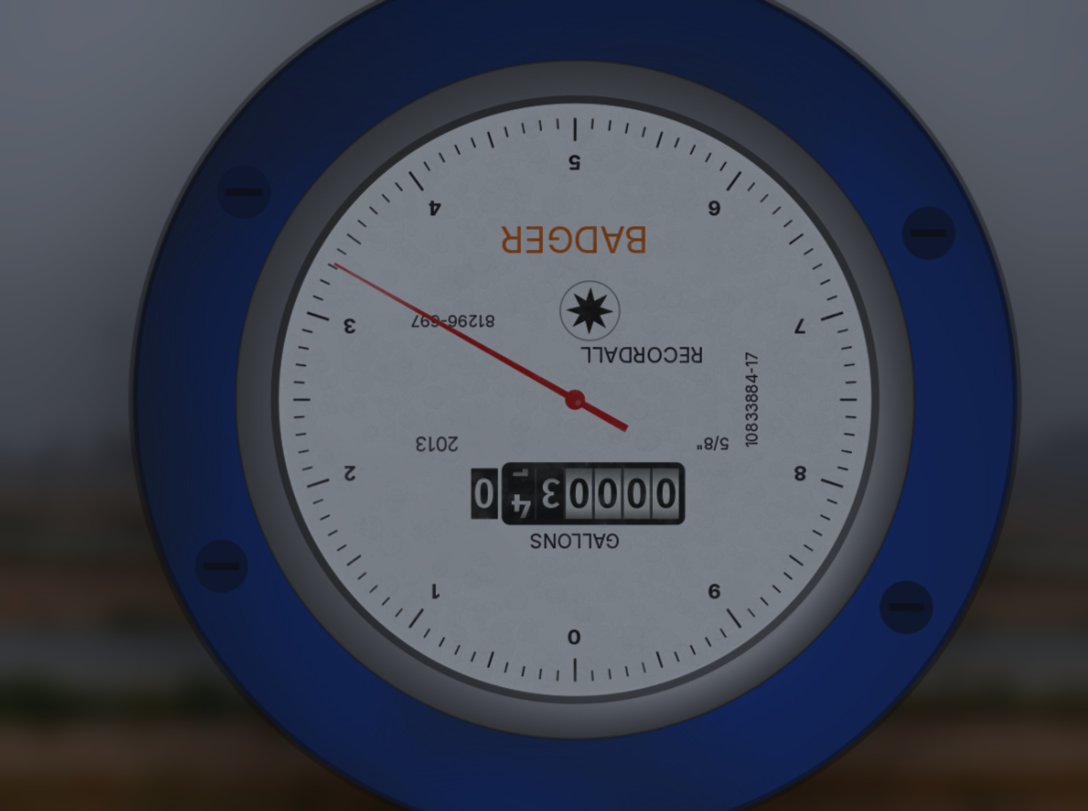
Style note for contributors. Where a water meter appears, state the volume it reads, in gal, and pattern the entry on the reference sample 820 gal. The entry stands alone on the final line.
343.3 gal
